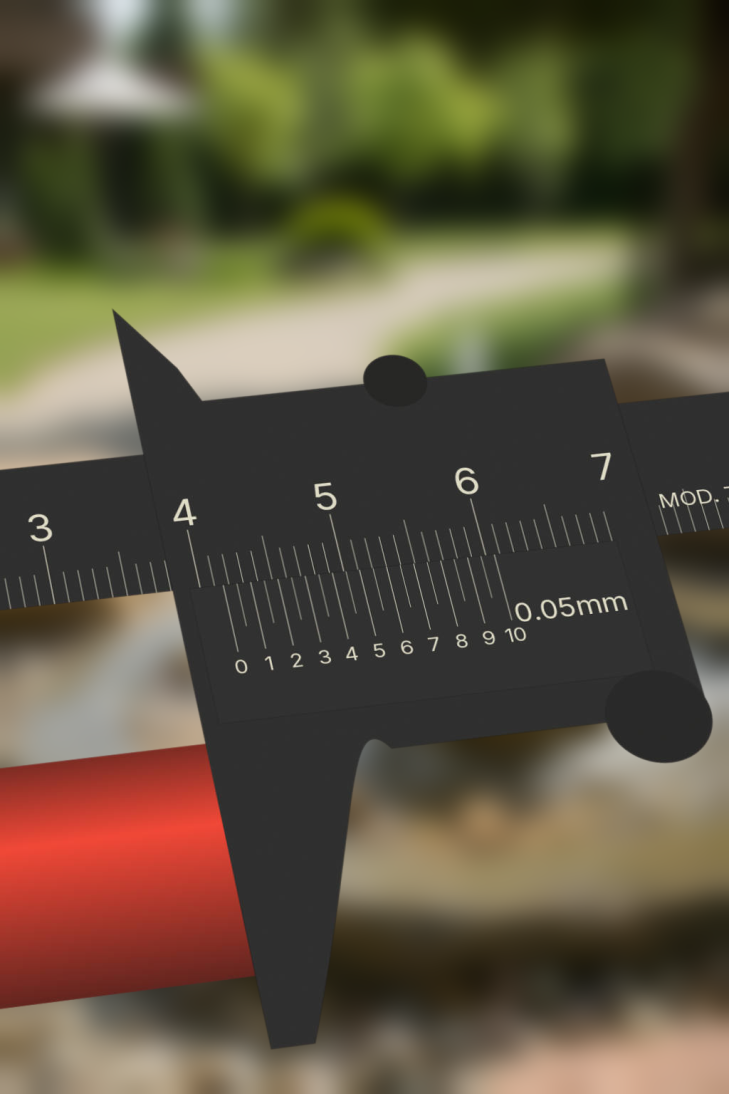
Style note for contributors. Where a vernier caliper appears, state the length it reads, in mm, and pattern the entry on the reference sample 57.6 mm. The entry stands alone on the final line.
41.6 mm
